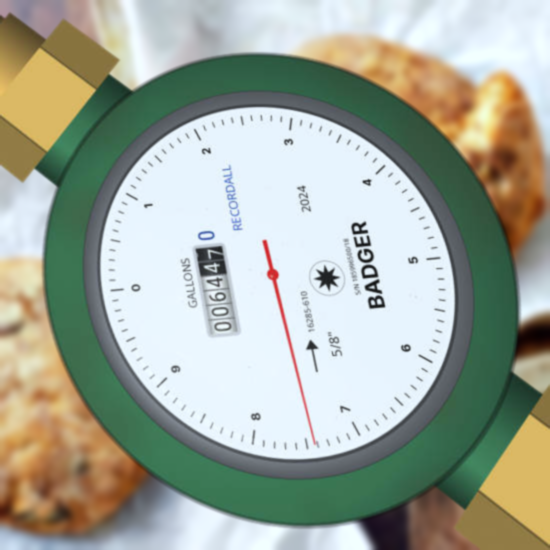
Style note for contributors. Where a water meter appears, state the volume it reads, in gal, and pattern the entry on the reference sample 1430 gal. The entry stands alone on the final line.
64467.4 gal
